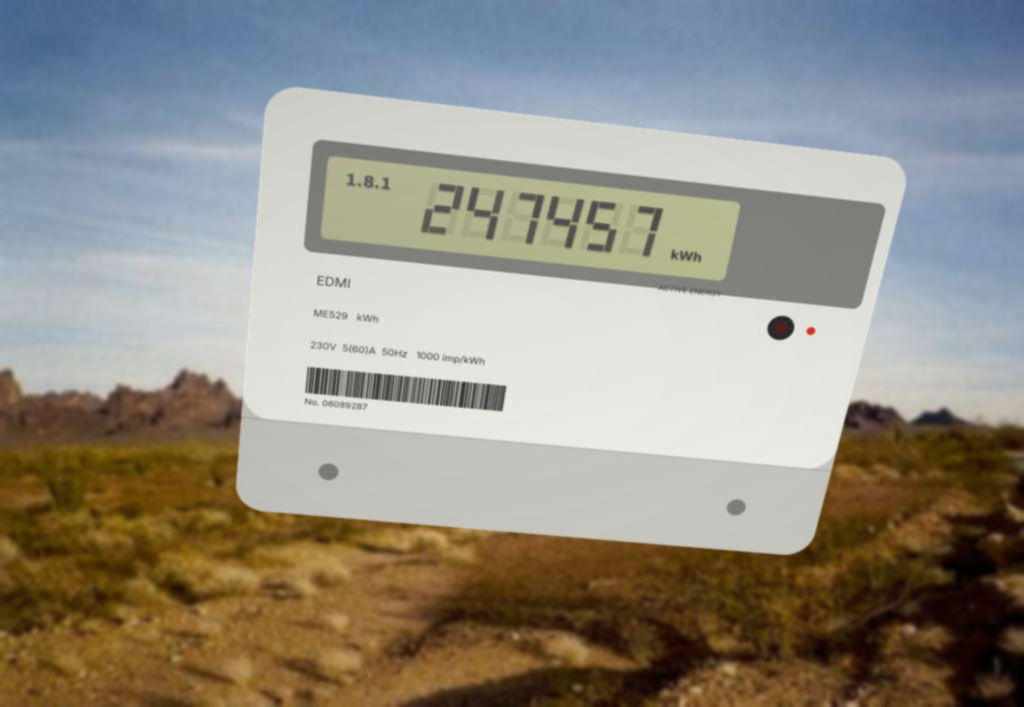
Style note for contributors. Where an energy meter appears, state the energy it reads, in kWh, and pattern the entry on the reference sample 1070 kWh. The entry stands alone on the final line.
247457 kWh
